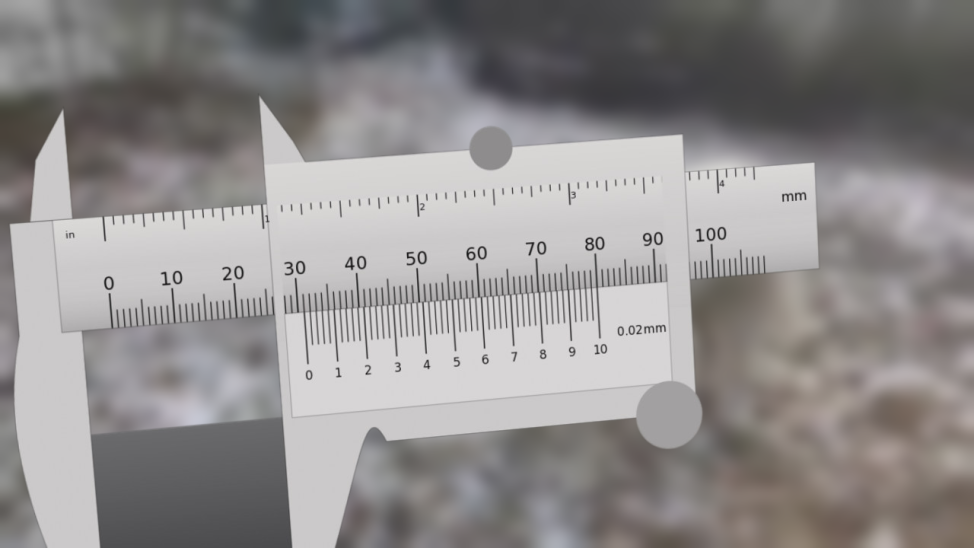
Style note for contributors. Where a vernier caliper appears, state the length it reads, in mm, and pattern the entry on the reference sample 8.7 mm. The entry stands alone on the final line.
31.0 mm
